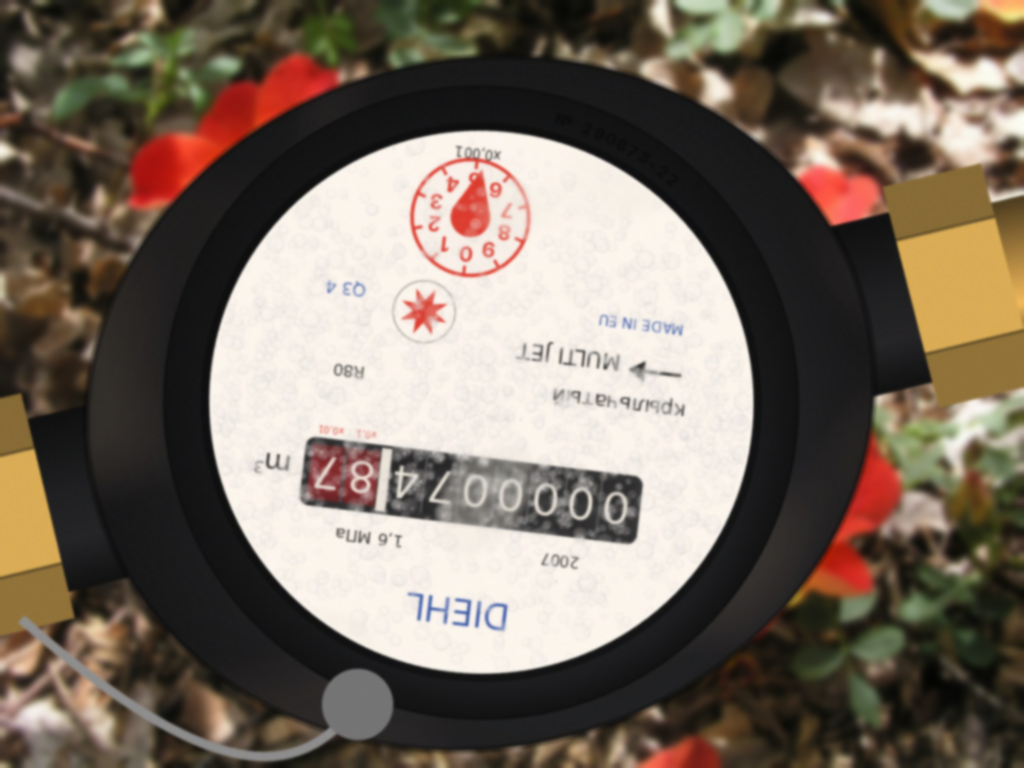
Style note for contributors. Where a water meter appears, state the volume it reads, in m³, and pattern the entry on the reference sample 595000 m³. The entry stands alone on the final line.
74.875 m³
